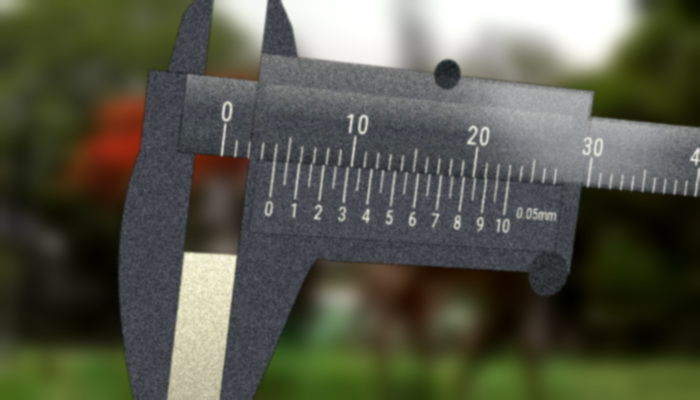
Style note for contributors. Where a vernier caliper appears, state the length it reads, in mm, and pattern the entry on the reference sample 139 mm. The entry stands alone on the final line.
4.0 mm
